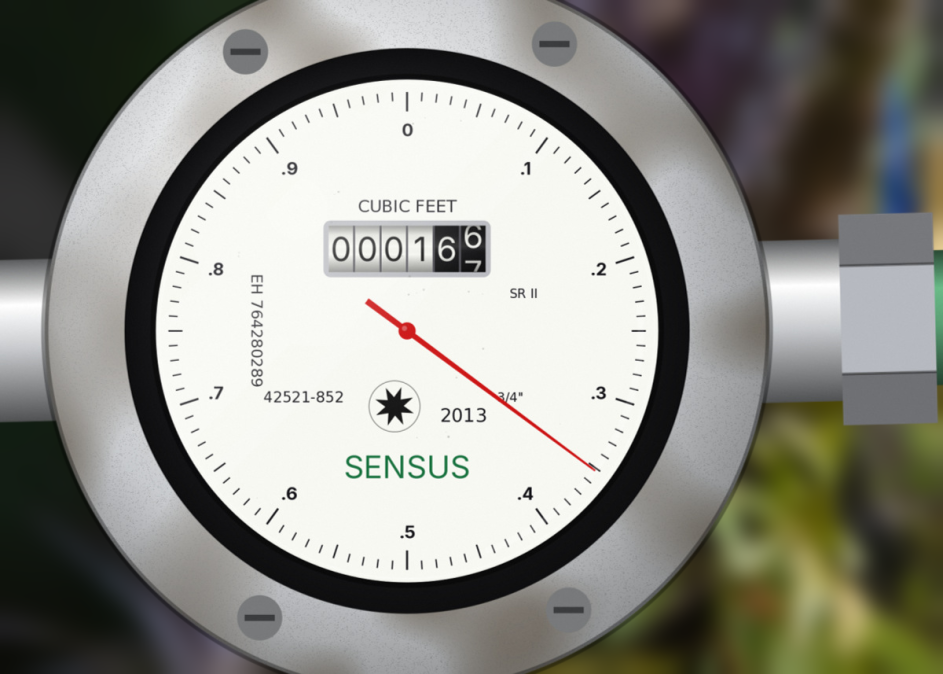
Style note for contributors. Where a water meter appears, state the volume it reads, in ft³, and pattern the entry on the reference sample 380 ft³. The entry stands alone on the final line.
166.35 ft³
